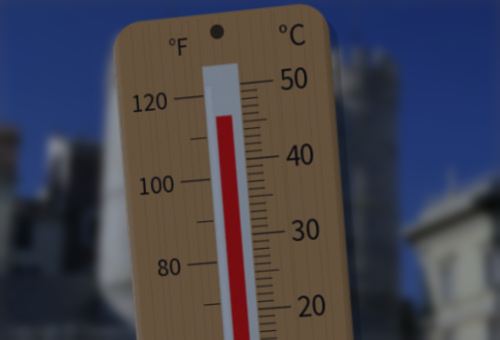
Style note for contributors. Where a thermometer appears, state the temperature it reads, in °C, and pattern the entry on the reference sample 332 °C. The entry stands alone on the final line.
46 °C
